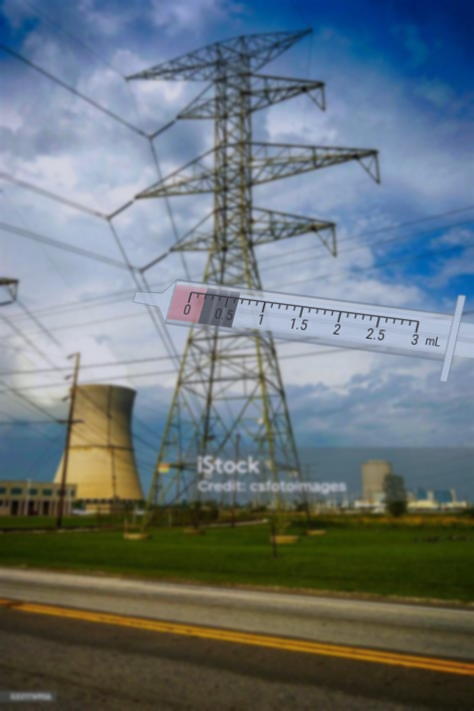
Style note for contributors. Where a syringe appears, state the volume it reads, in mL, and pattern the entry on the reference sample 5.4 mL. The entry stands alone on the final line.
0.2 mL
